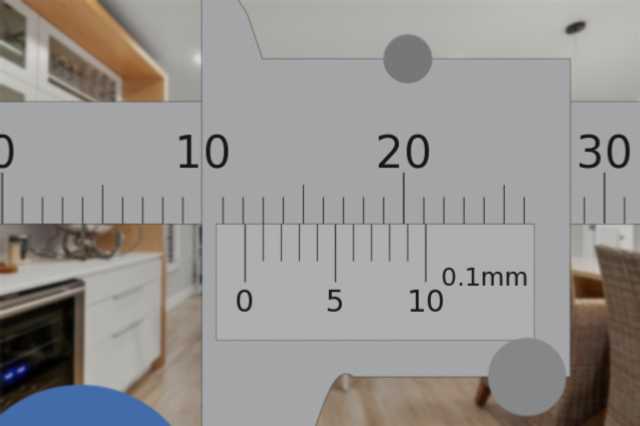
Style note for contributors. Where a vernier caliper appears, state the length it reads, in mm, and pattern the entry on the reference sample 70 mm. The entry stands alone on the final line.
12.1 mm
